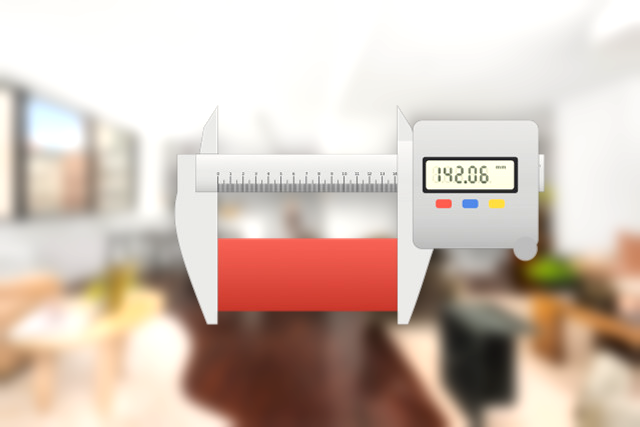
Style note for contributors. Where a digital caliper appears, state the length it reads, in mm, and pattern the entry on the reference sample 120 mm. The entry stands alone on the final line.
142.06 mm
